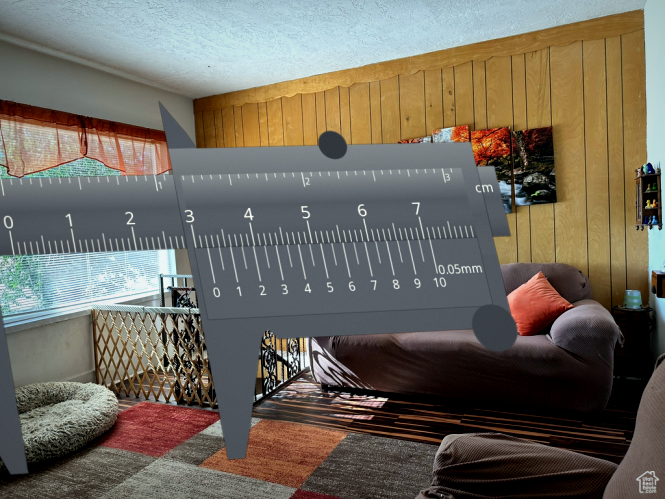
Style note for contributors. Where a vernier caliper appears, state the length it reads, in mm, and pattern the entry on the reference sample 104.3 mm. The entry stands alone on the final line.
32.0 mm
